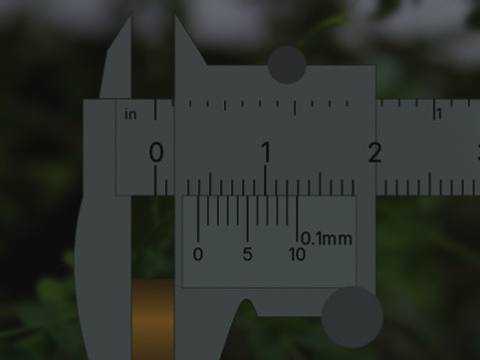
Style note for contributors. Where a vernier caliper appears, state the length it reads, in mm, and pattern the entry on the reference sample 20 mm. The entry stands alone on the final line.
3.9 mm
